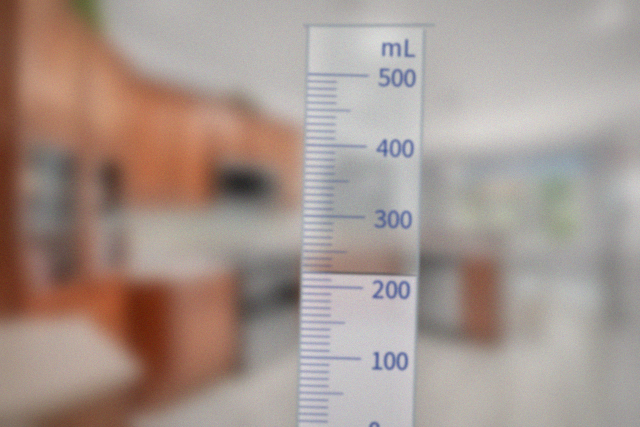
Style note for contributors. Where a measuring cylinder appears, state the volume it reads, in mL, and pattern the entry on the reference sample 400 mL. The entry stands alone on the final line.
220 mL
